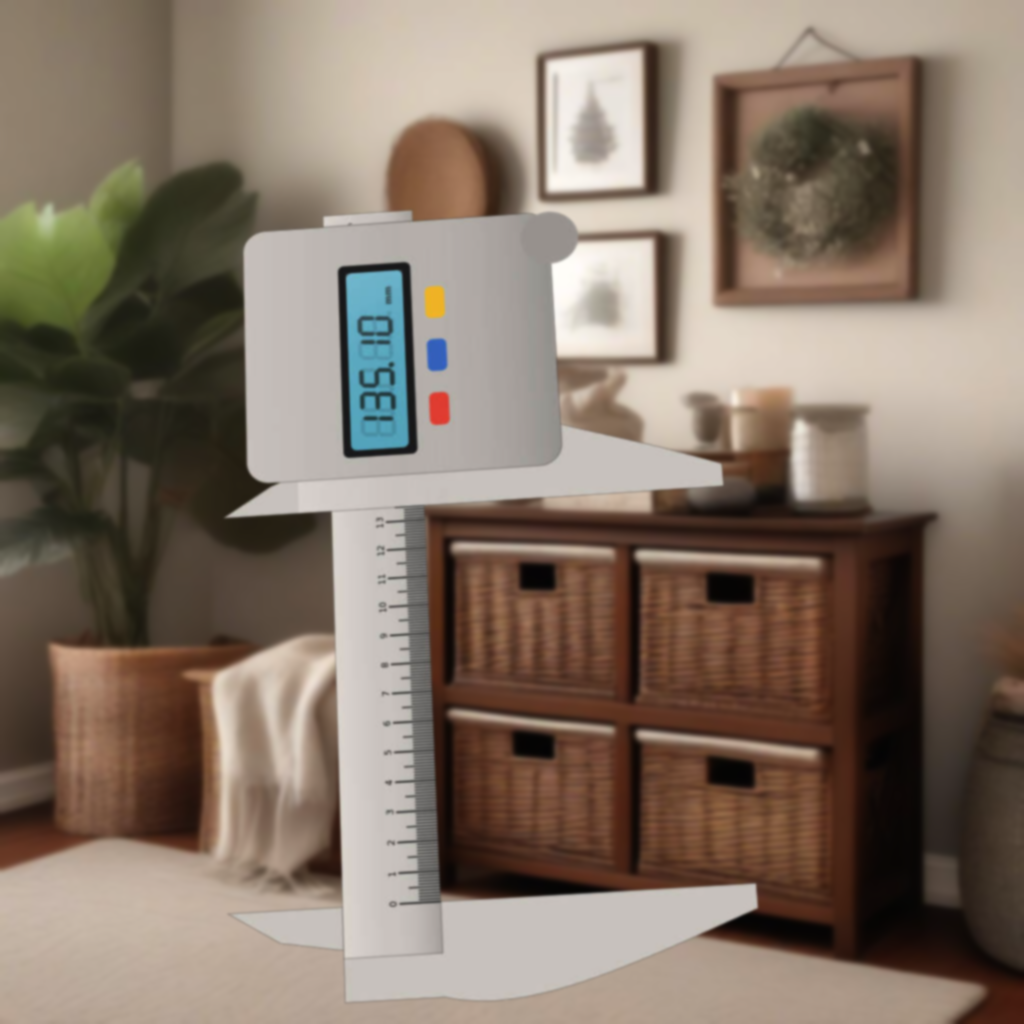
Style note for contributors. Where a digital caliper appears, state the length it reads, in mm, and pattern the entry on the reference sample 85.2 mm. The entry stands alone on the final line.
135.10 mm
